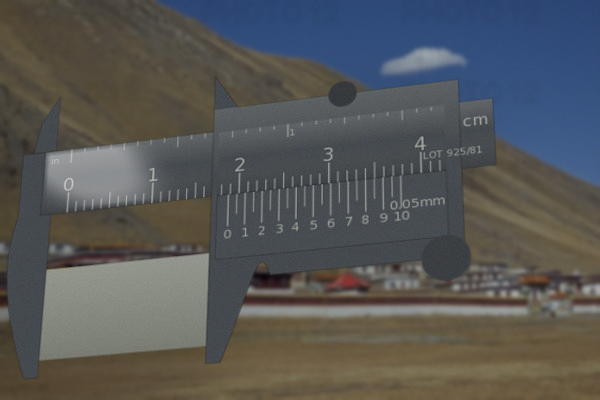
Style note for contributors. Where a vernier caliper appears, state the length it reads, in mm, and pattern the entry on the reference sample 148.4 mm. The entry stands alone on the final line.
18.8 mm
